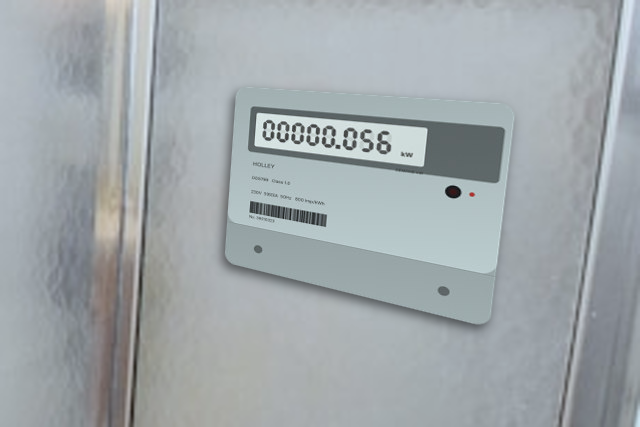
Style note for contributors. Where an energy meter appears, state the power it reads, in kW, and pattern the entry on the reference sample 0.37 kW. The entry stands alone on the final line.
0.056 kW
